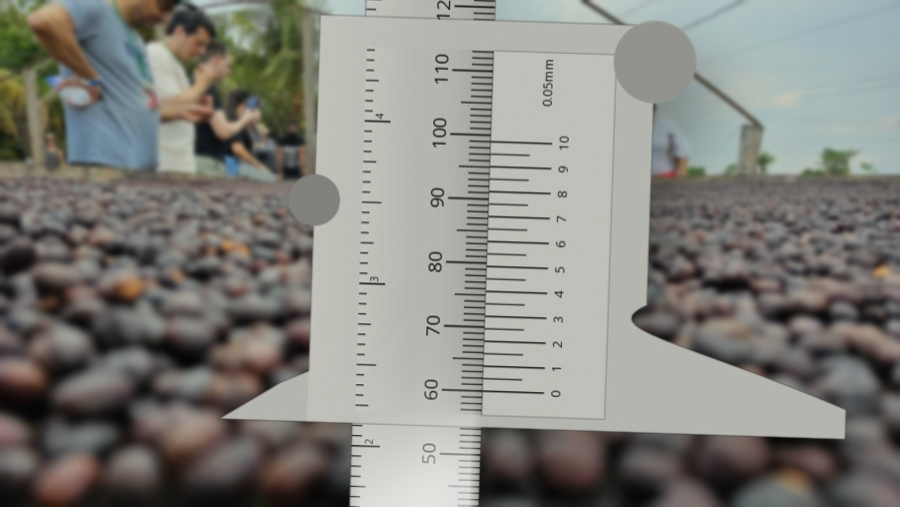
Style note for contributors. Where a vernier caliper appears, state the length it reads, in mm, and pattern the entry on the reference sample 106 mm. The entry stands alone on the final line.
60.0 mm
